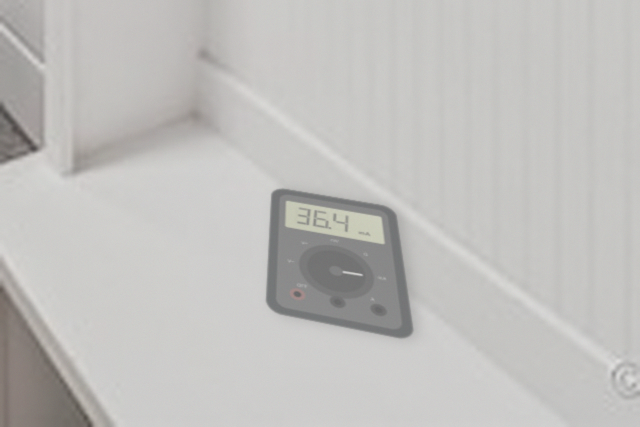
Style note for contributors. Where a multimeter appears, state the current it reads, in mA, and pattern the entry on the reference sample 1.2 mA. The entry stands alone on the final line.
36.4 mA
